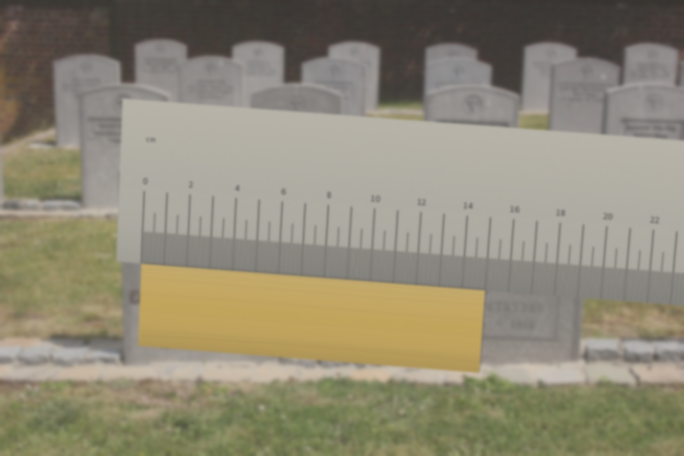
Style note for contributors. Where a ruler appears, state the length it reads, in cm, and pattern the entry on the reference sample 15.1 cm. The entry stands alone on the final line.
15 cm
